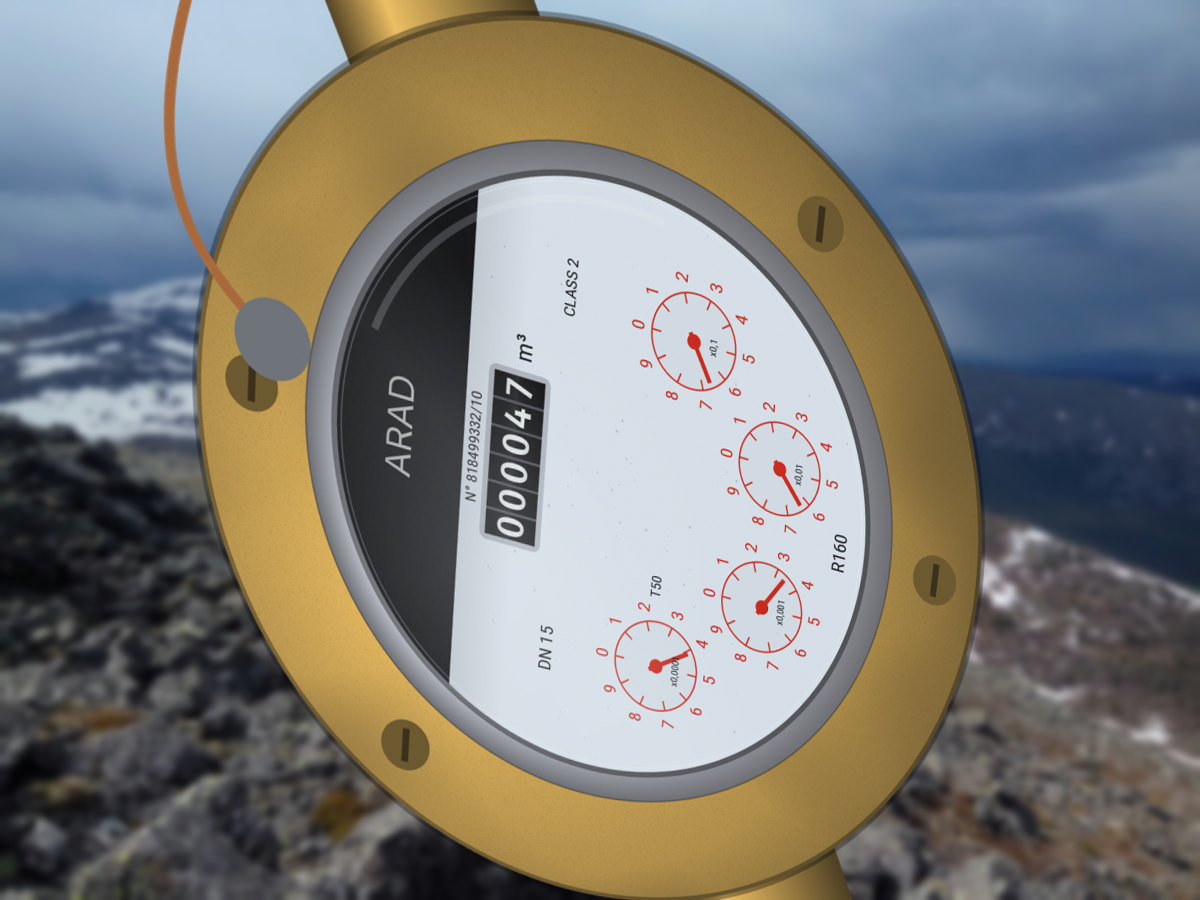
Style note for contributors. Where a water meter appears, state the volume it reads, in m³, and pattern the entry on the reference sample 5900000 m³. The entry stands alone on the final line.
47.6634 m³
